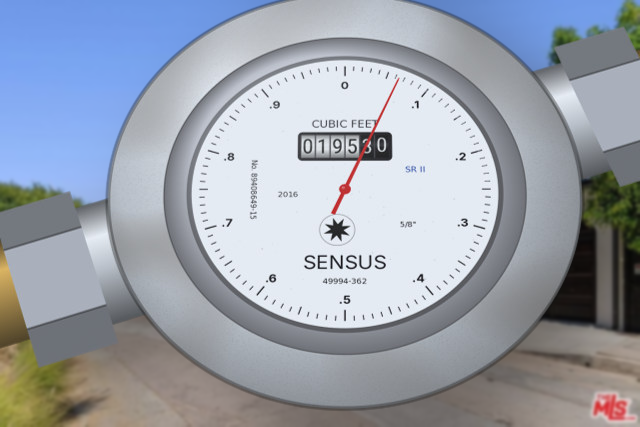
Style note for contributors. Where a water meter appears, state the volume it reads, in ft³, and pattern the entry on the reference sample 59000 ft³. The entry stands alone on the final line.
19530.06 ft³
